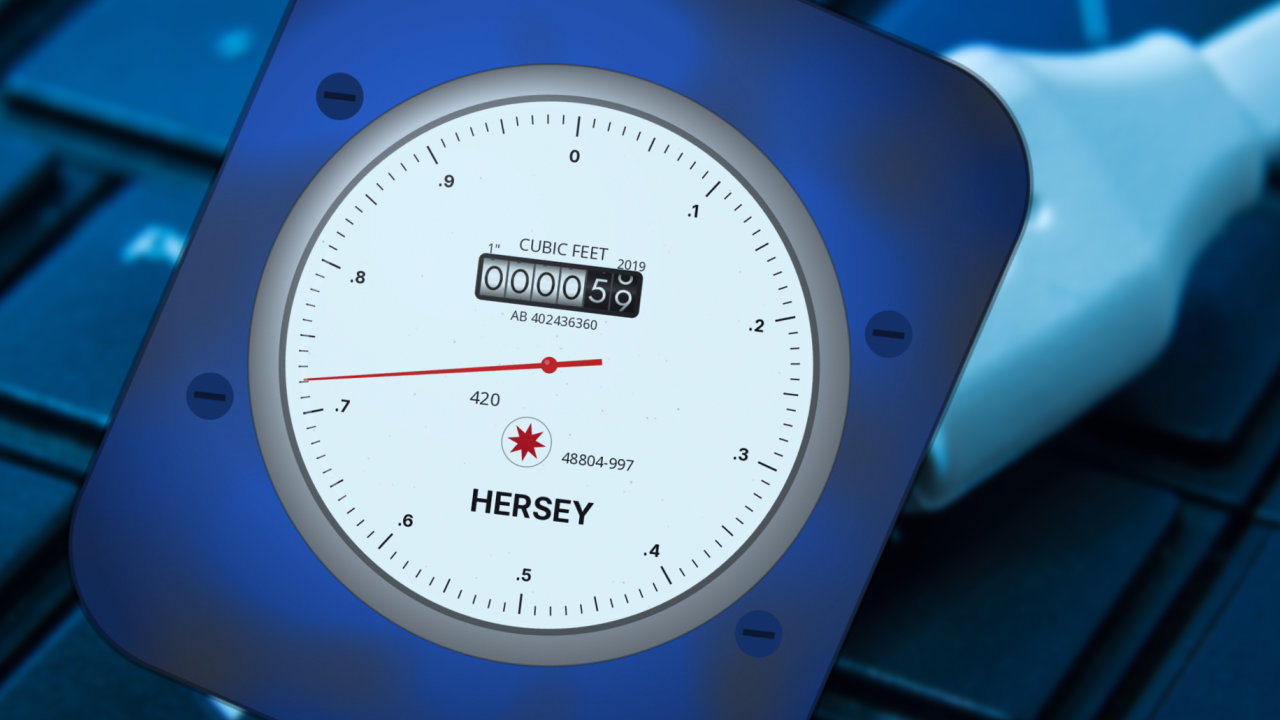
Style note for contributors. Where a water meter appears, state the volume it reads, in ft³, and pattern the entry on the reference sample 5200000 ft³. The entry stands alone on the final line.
58.72 ft³
